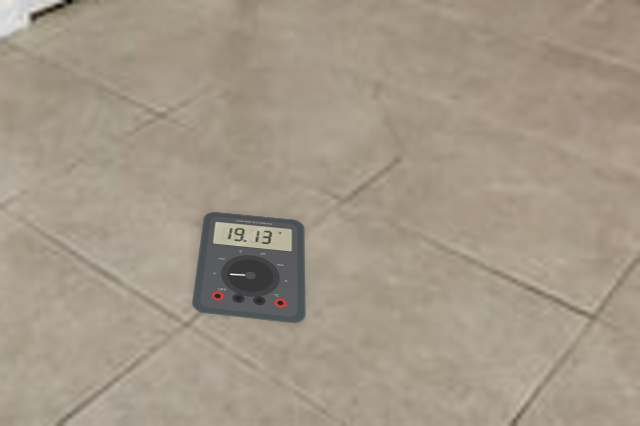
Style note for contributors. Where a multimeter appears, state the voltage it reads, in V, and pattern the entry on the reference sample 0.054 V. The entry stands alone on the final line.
19.13 V
